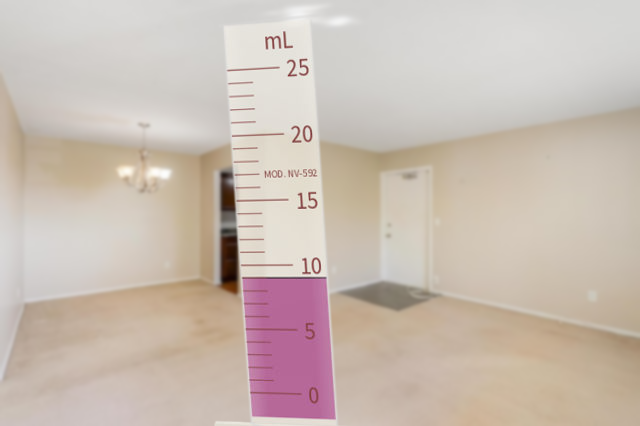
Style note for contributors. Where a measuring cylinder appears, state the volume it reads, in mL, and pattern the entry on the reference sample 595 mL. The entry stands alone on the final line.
9 mL
